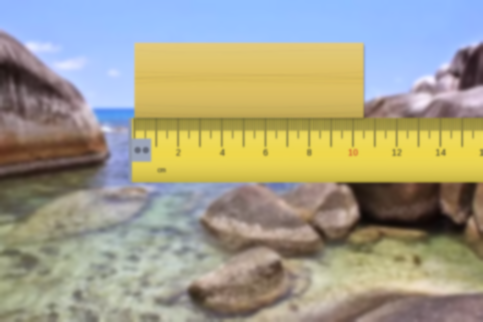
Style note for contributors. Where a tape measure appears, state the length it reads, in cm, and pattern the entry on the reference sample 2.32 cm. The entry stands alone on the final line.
10.5 cm
